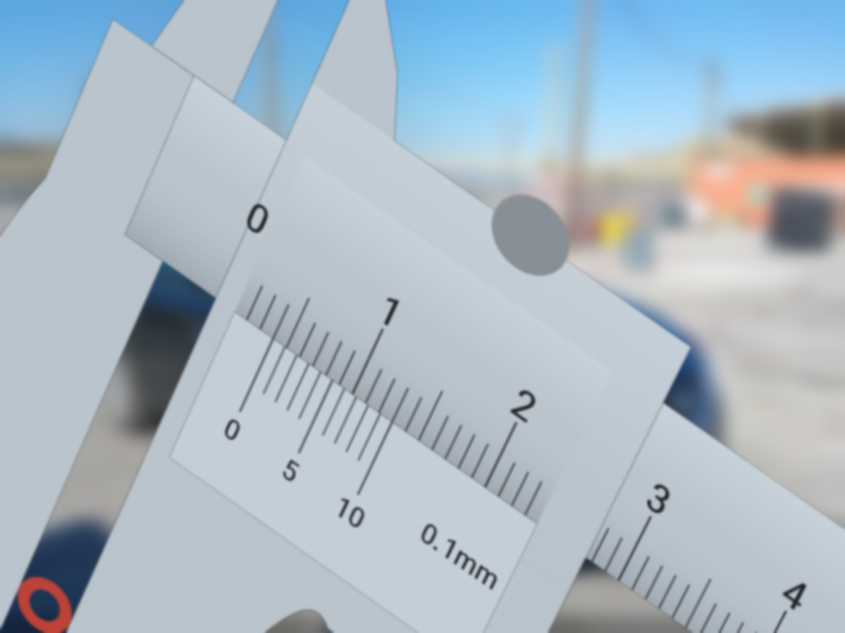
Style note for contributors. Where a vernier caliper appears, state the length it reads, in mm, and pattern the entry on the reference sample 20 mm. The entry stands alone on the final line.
4.0 mm
